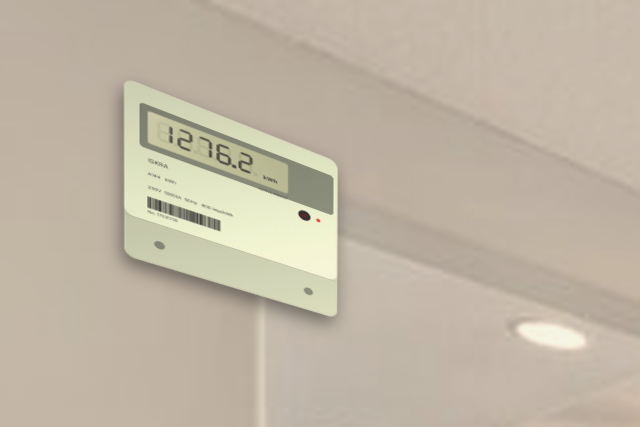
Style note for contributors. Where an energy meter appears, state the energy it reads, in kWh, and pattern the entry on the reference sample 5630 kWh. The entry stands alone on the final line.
1276.2 kWh
